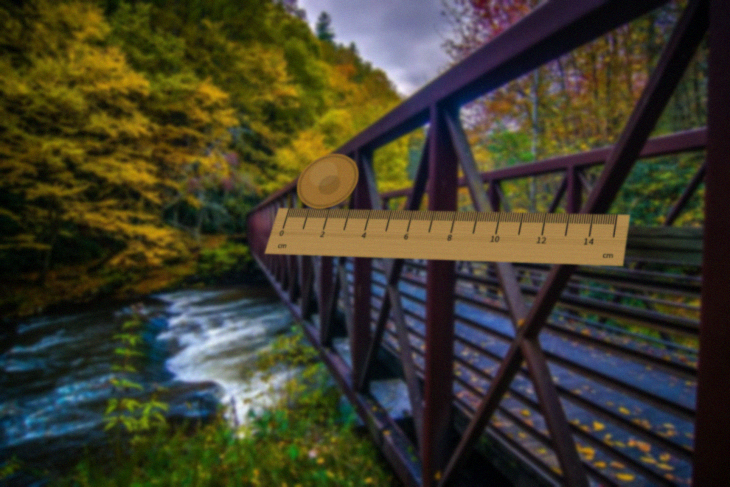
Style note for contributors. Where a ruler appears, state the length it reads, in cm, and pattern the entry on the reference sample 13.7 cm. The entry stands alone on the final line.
3 cm
